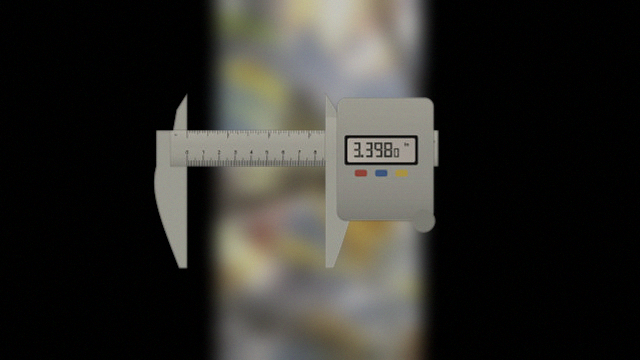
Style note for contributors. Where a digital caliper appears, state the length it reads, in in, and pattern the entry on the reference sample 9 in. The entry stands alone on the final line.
3.3980 in
